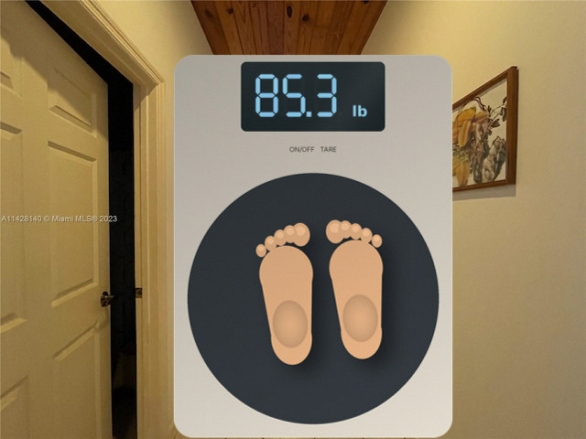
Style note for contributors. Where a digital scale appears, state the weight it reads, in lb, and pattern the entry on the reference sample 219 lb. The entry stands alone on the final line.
85.3 lb
